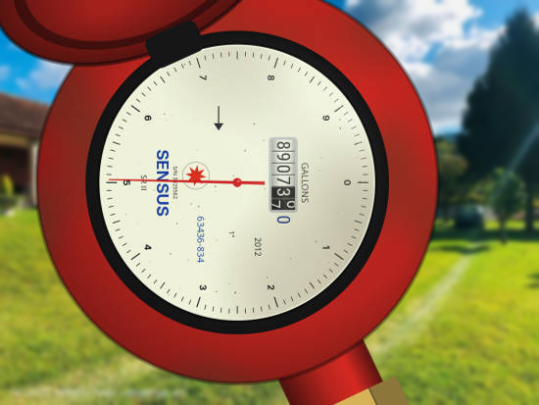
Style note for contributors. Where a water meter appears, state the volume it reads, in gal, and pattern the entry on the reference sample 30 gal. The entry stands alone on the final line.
8907365.0 gal
